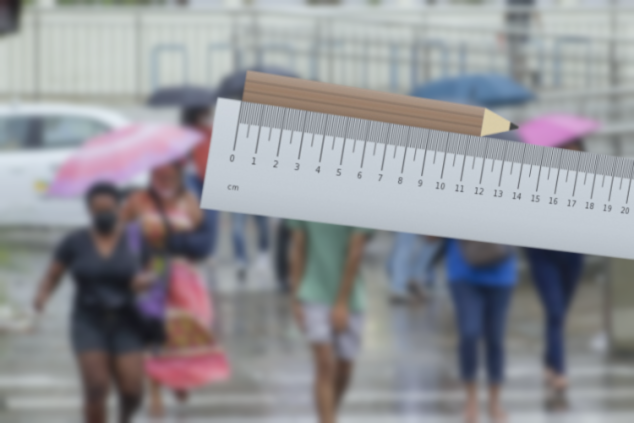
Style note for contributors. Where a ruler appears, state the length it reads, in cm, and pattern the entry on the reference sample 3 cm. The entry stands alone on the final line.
13.5 cm
